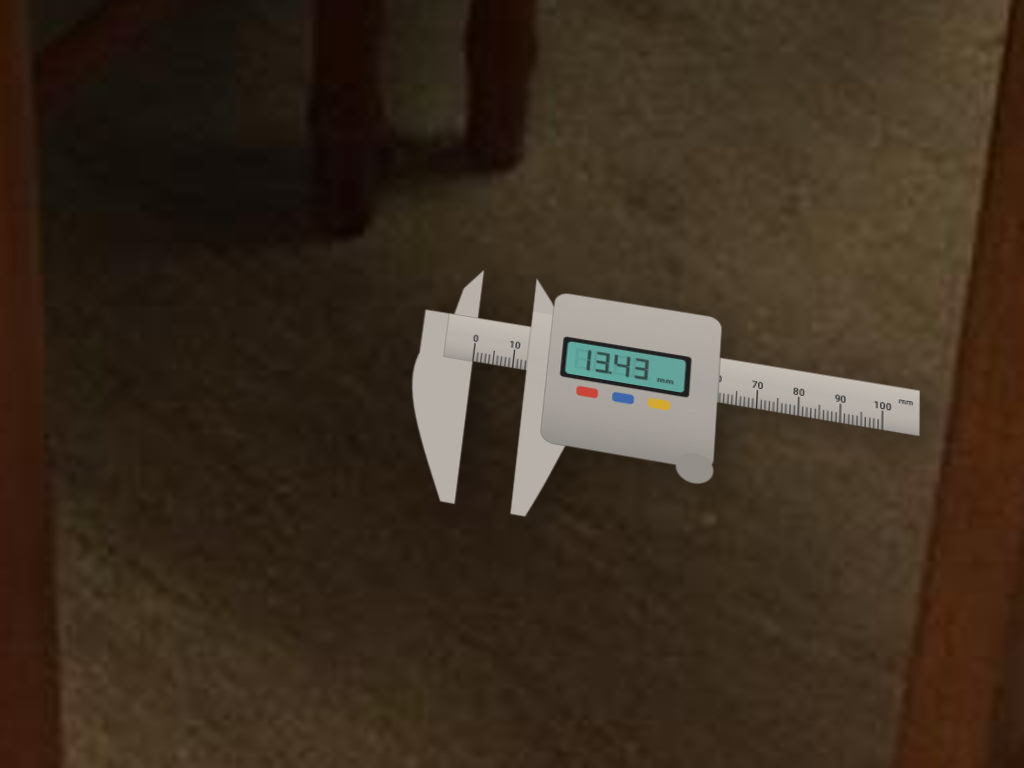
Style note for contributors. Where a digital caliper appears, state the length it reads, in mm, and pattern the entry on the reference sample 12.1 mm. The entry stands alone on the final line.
13.43 mm
